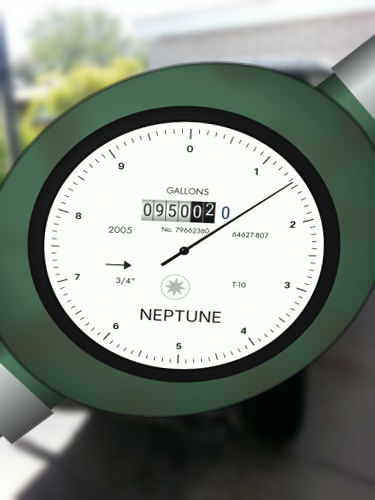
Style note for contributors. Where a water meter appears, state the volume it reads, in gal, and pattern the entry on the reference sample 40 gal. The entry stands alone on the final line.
950021.4 gal
